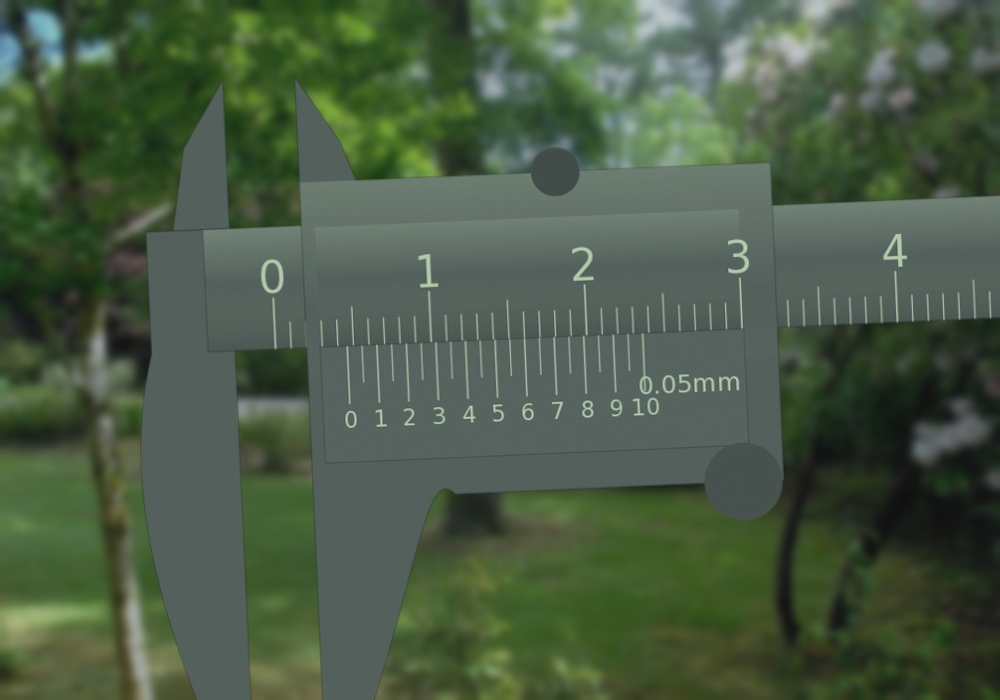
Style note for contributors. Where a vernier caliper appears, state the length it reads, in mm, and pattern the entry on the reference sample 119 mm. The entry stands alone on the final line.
4.6 mm
